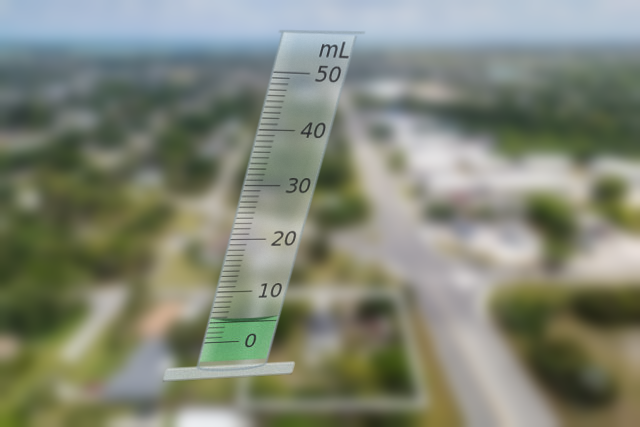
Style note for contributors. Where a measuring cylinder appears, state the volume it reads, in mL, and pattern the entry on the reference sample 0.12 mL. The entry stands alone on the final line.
4 mL
